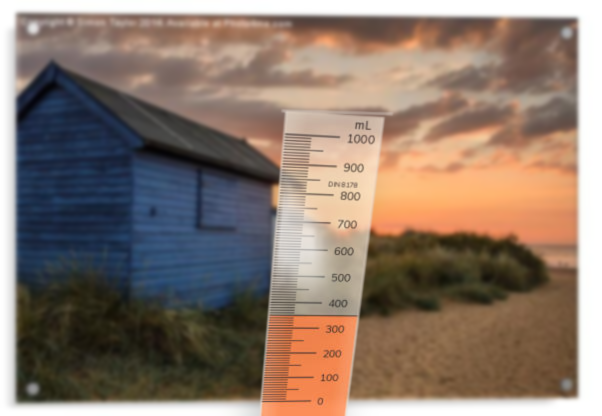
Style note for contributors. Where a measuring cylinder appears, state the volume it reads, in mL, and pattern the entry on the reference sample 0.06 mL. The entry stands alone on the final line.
350 mL
